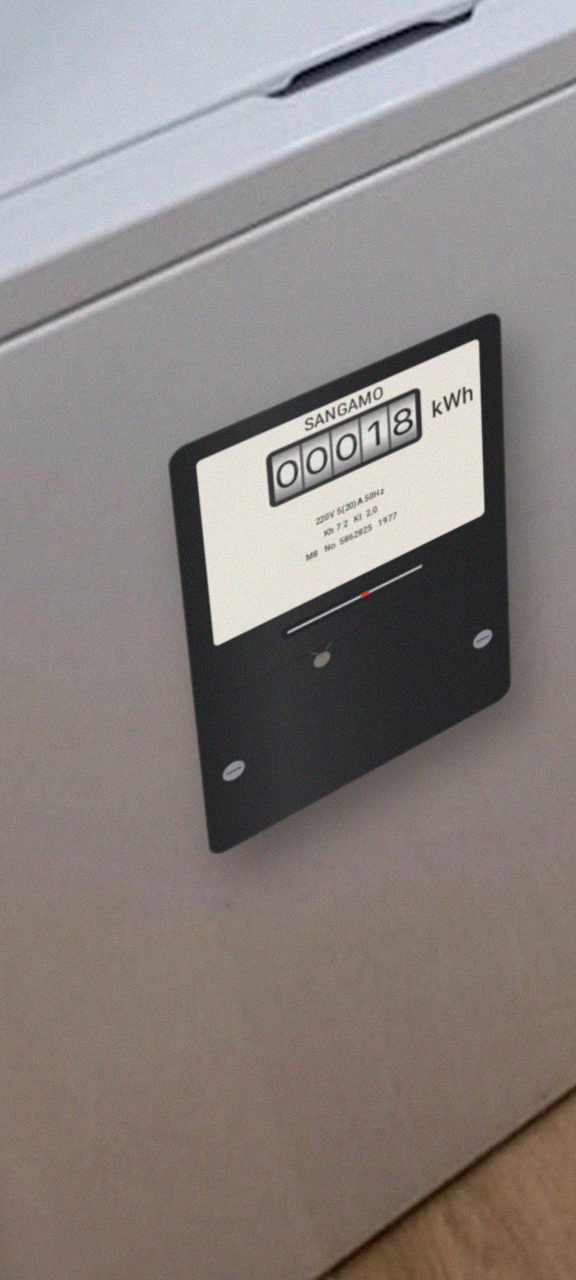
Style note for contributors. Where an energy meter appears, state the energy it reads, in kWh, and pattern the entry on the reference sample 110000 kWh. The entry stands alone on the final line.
18 kWh
